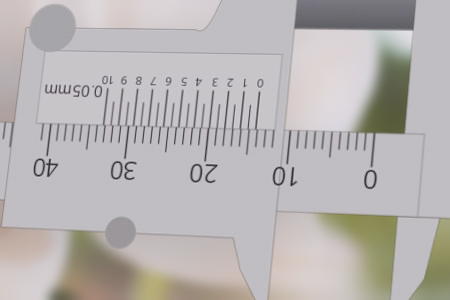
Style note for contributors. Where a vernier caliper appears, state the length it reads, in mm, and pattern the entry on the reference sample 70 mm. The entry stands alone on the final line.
14.2 mm
